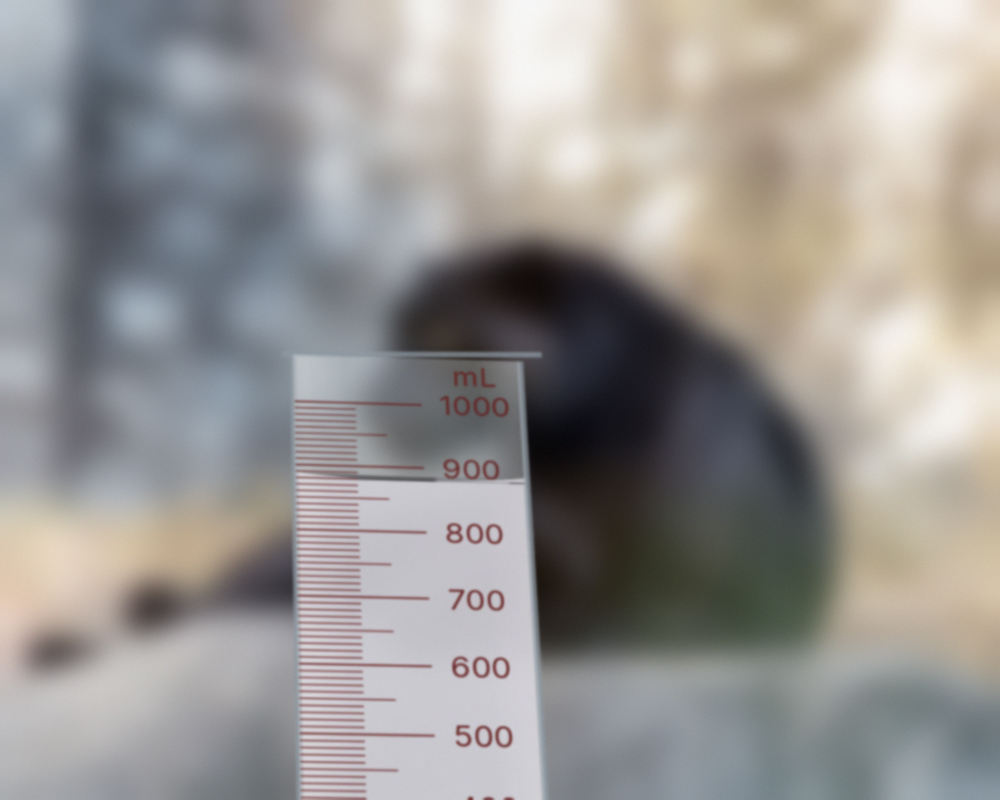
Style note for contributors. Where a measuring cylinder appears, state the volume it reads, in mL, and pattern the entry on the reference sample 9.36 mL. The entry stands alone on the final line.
880 mL
